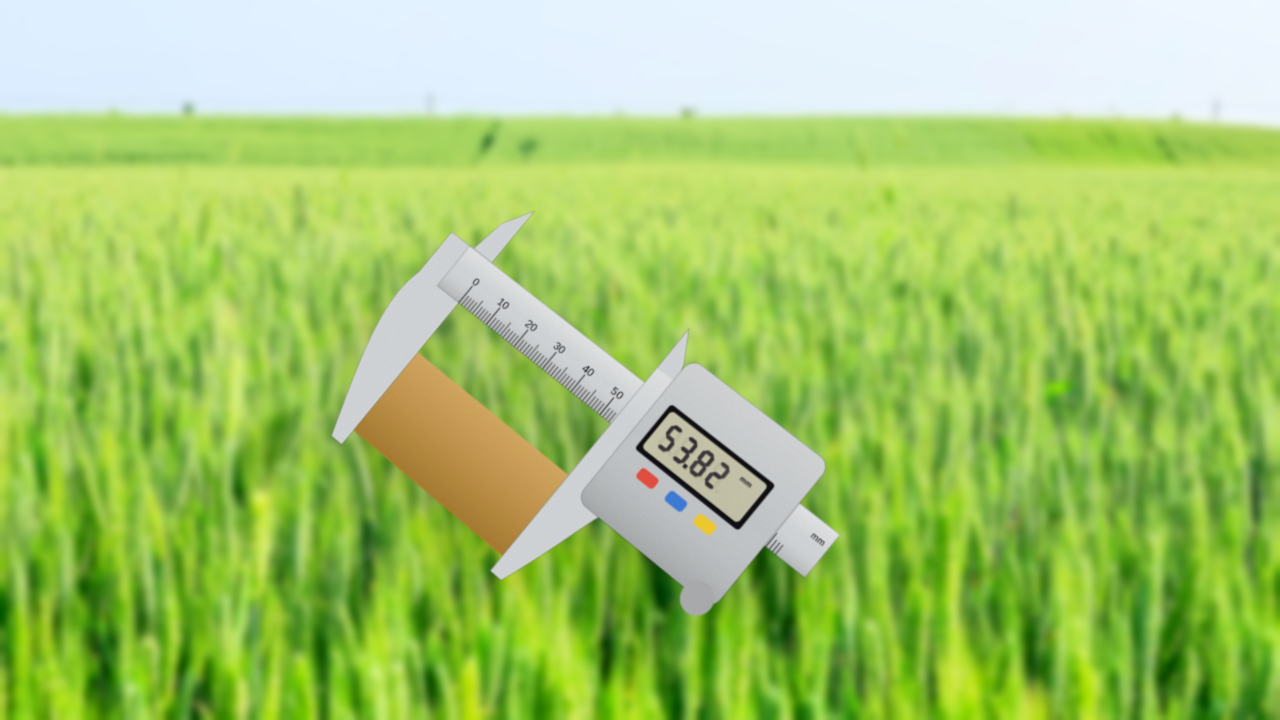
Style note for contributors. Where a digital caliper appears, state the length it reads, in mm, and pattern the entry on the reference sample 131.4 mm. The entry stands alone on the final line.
53.82 mm
